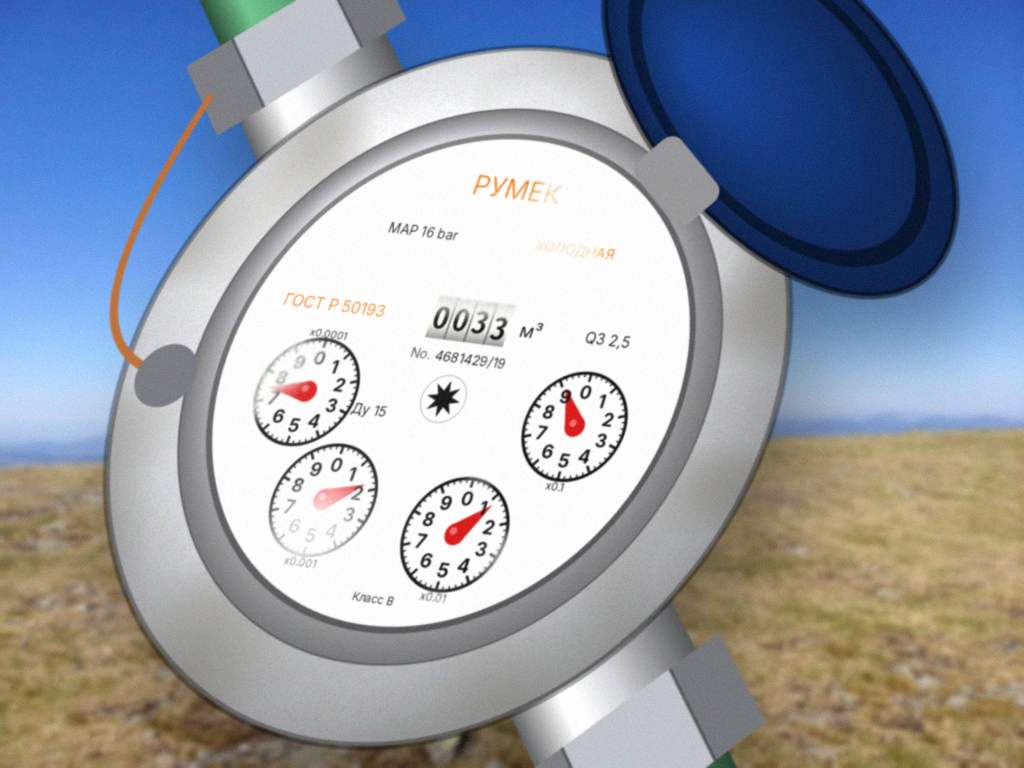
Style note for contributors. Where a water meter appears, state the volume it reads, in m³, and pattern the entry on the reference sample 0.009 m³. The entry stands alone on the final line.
32.9117 m³
